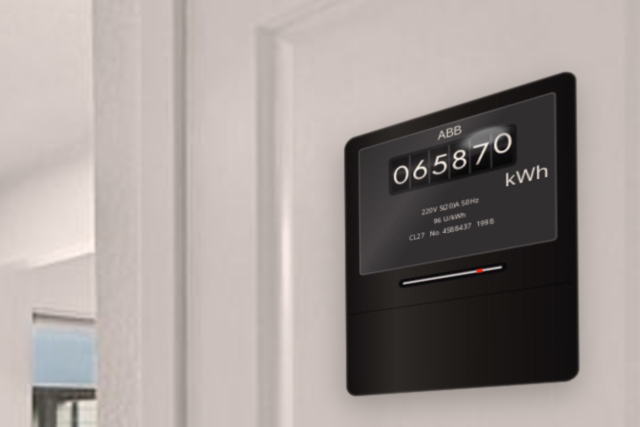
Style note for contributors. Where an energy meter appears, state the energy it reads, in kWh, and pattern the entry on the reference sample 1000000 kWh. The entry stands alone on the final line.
65870 kWh
